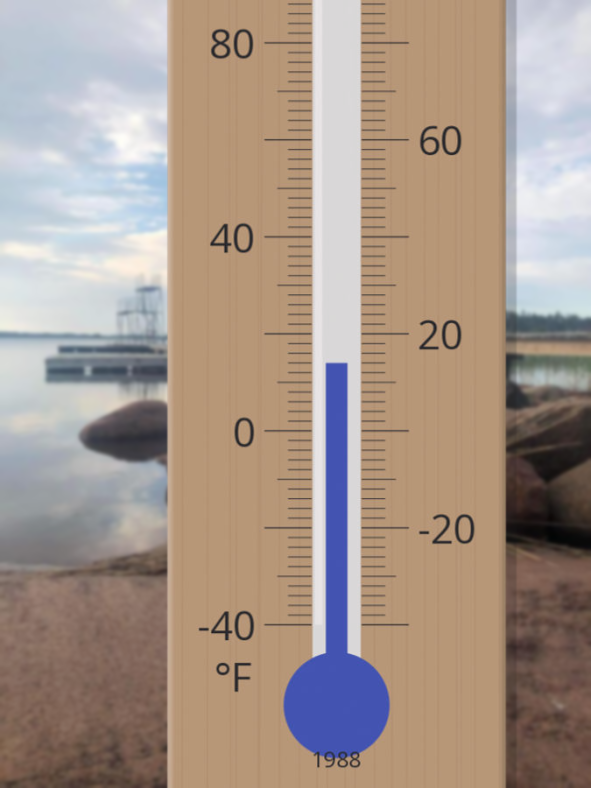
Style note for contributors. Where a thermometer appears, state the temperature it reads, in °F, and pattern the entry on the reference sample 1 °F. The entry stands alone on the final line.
14 °F
